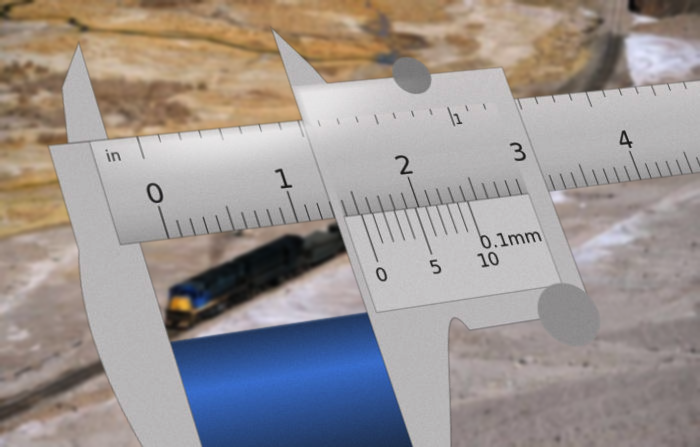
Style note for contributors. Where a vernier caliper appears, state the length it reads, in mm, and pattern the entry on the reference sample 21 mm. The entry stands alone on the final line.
15.2 mm
